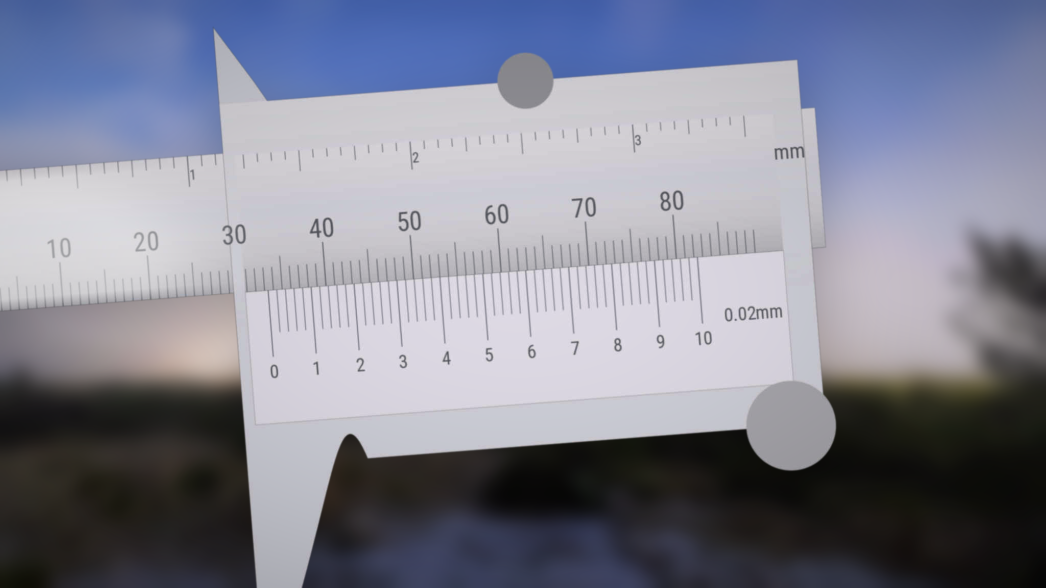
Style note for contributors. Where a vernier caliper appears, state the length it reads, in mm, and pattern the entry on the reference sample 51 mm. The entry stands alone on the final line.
33.4 mm
